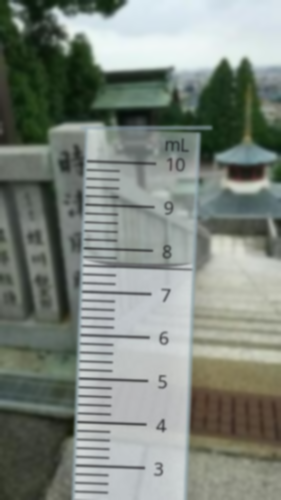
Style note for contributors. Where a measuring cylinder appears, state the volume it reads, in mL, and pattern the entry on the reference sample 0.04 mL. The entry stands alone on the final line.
7.6 mL
